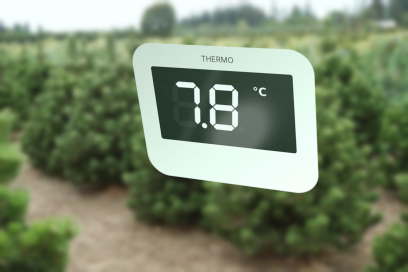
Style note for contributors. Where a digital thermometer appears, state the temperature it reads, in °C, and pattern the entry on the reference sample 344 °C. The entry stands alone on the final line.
7.8 °C
